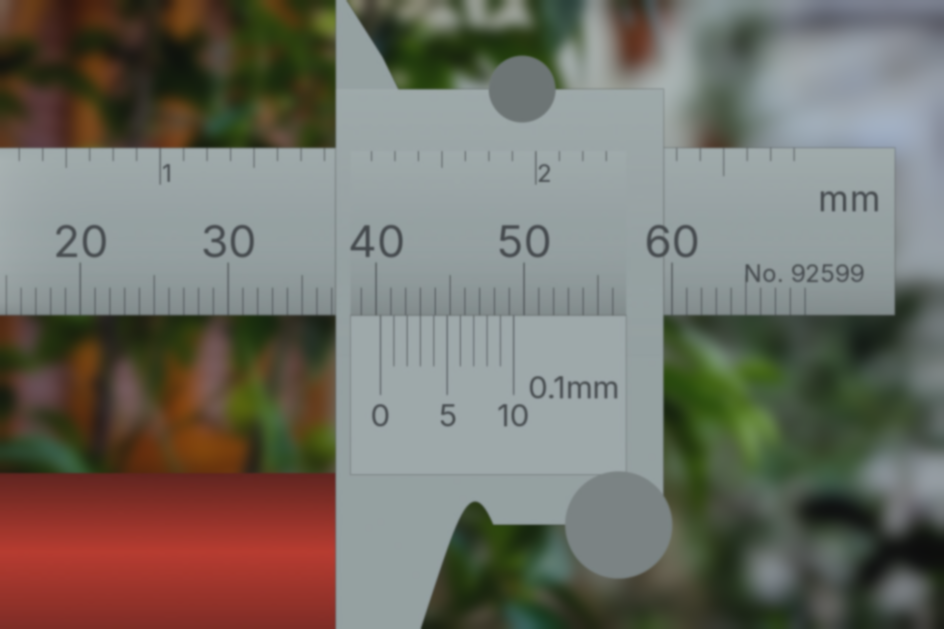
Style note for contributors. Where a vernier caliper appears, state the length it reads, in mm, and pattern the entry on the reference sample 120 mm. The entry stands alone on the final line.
40.3 mm
